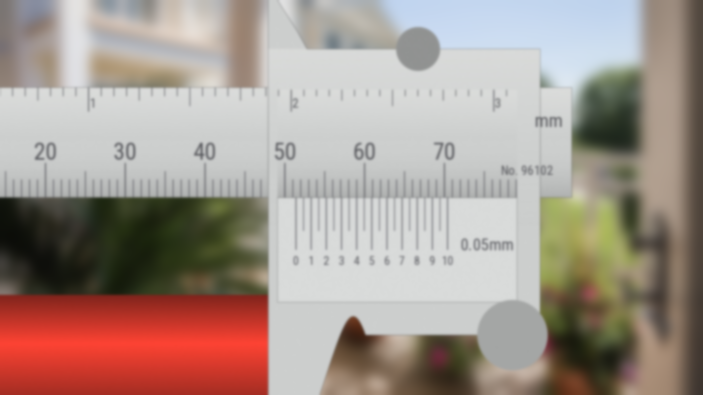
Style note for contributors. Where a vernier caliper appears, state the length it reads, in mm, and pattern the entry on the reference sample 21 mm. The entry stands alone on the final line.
51.4 mm
